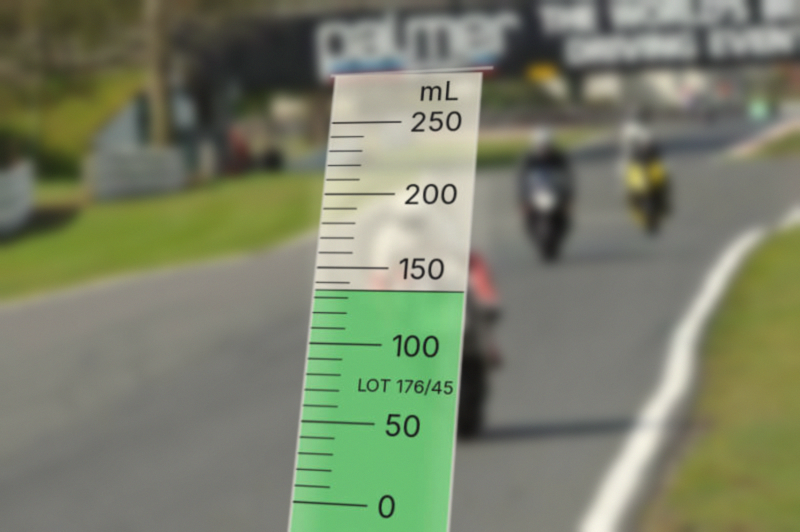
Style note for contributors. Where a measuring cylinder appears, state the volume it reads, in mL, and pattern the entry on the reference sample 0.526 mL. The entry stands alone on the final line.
135 mL
